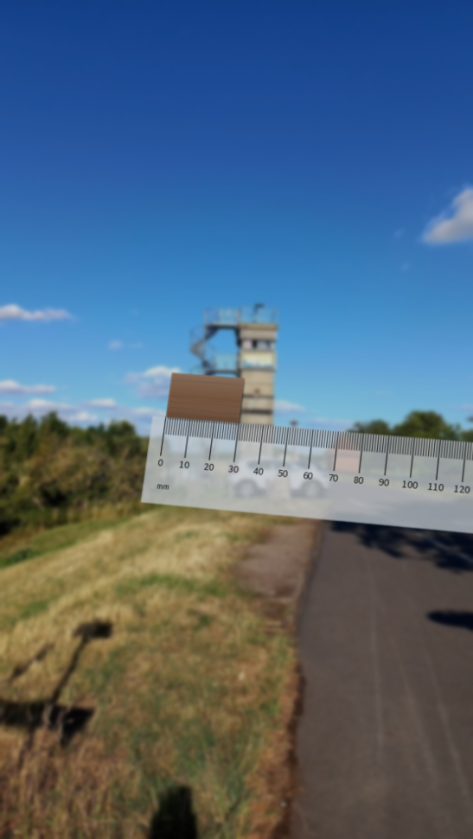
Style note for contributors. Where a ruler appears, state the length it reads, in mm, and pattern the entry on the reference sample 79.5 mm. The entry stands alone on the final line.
30 mm
